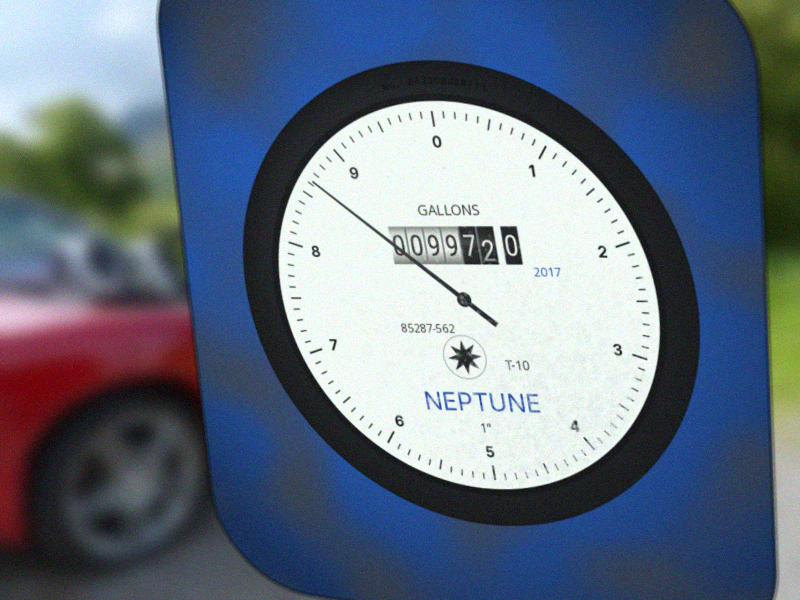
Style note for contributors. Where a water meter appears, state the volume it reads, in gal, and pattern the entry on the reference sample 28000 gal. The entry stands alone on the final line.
99718.6 gal
